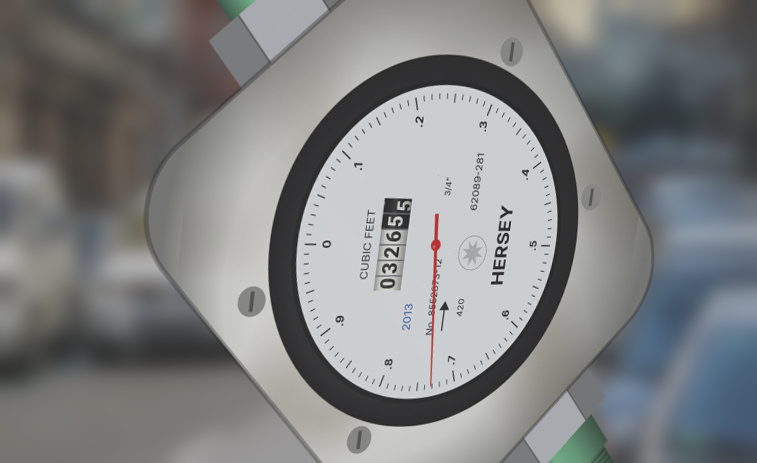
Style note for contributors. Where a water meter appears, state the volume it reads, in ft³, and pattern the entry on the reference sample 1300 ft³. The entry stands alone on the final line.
32654.73 ft³
